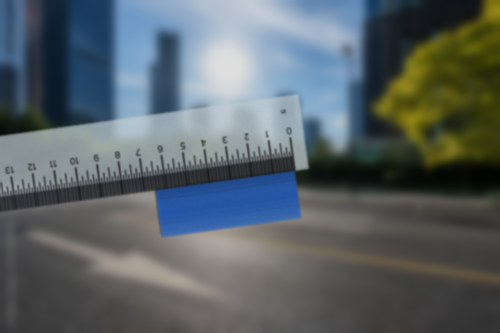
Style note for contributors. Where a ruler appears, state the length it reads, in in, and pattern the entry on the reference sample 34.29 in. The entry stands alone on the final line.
6.5 in
